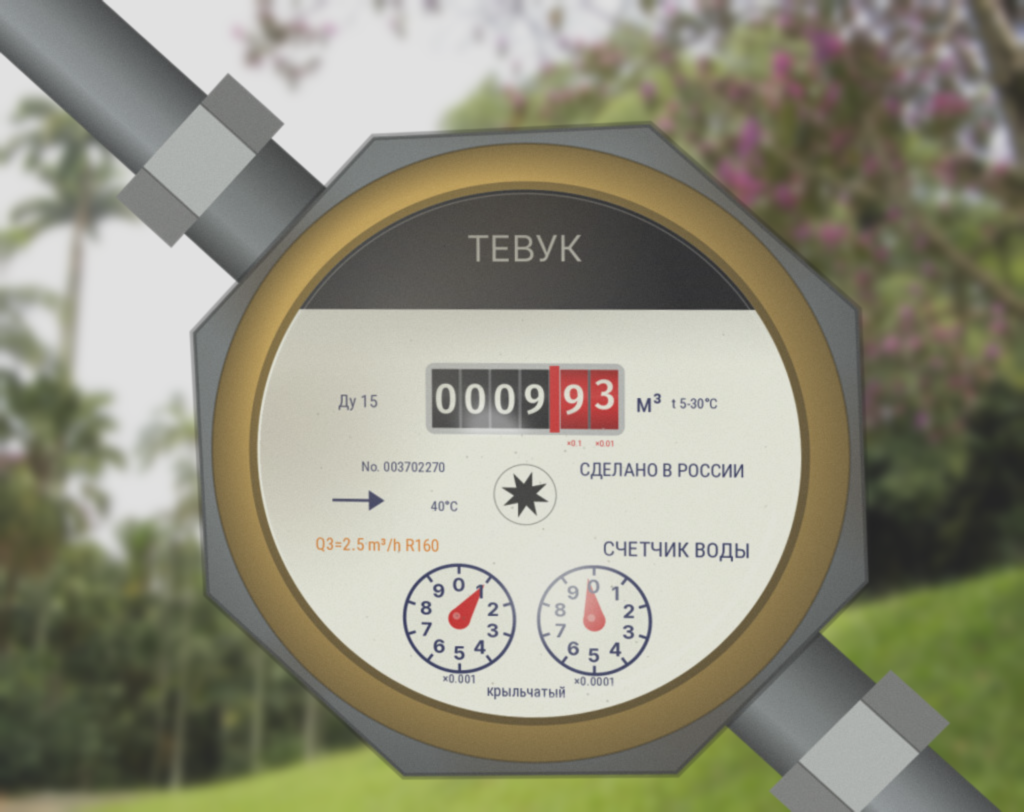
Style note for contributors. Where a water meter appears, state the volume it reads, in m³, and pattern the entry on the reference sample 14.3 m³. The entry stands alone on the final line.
9.9309 m³
